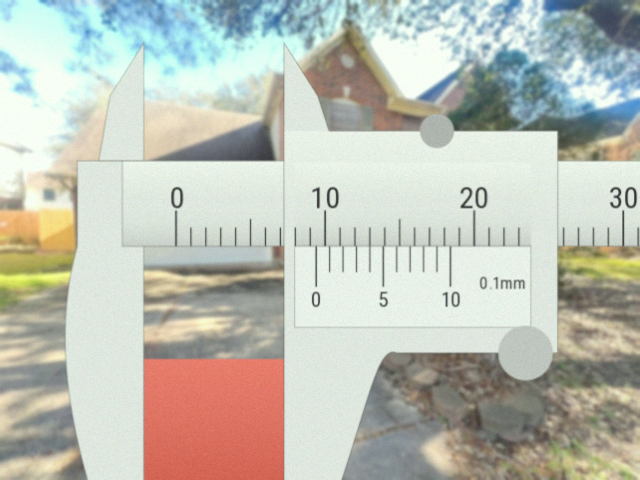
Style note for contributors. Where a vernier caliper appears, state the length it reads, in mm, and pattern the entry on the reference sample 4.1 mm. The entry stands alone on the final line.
9.4 mm
